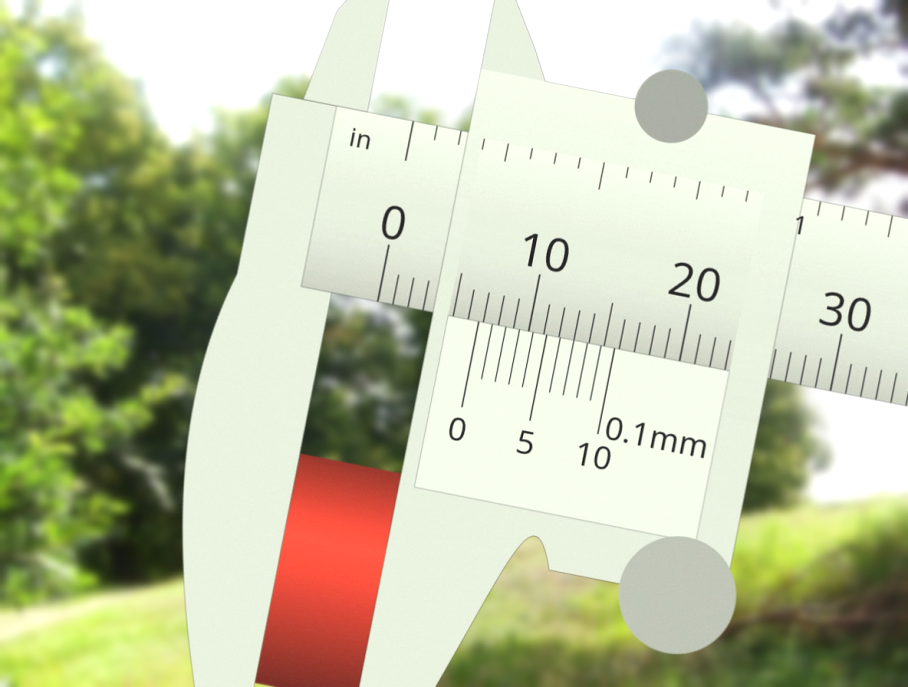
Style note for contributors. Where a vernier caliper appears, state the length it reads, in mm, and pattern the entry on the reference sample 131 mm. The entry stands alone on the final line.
6.7 mm
